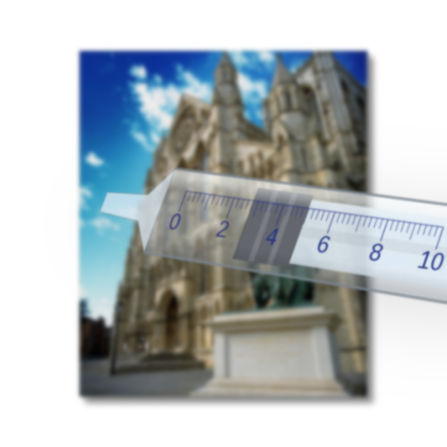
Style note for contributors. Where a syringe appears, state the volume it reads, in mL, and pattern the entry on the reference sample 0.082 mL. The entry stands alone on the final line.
2.8 mL
